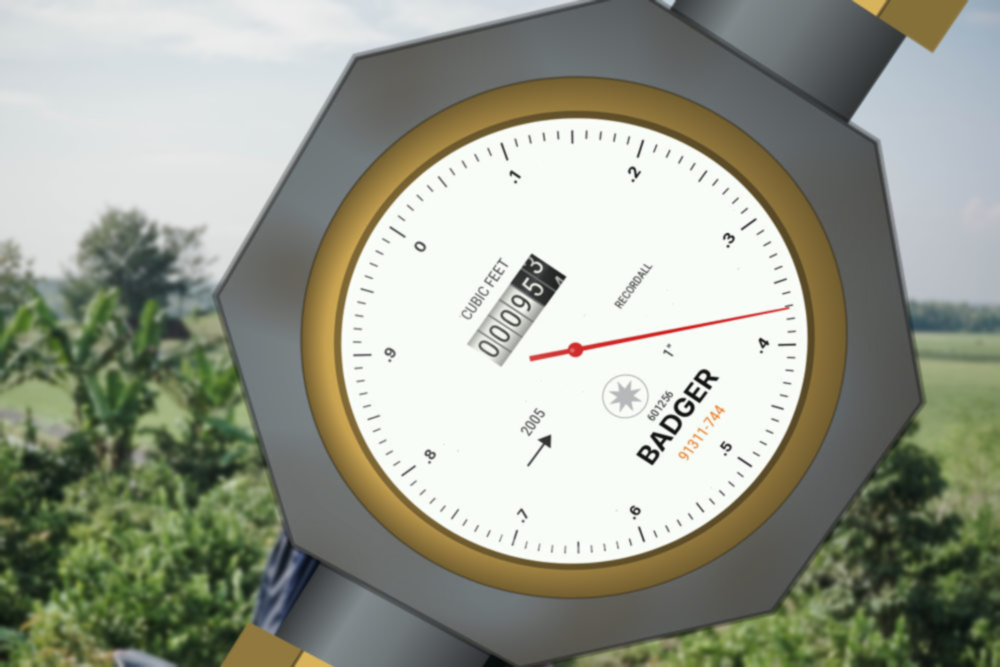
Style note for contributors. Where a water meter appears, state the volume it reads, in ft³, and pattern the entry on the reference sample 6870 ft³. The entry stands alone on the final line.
953.37 ft³
